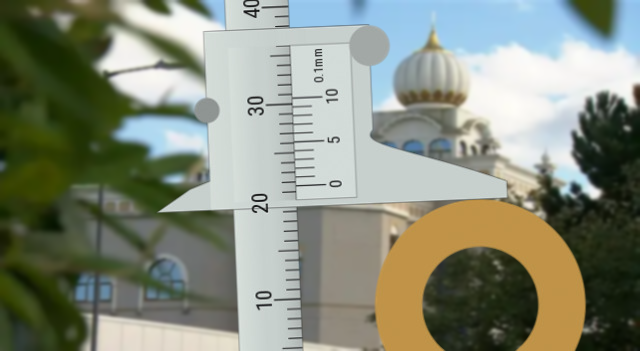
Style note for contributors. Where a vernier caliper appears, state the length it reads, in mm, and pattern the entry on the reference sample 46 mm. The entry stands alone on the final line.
21.6 mm
